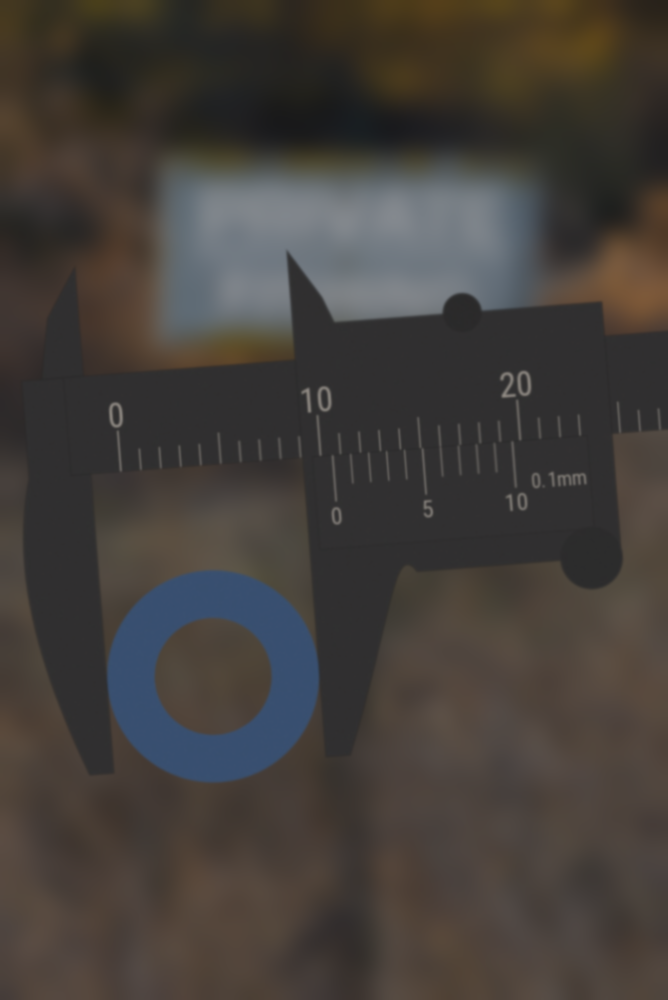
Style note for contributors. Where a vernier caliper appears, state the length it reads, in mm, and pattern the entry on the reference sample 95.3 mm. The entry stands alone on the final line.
10.6 mm
